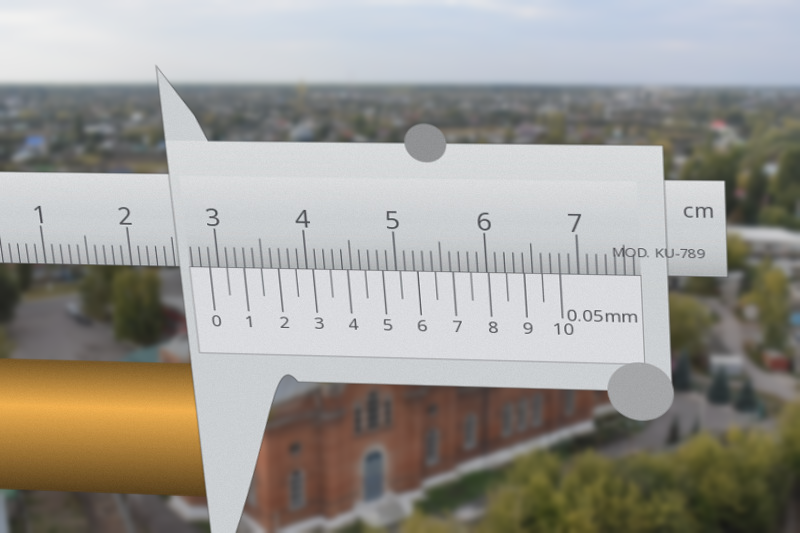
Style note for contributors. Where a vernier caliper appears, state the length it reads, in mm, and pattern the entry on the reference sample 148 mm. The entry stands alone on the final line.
29.0 mm
